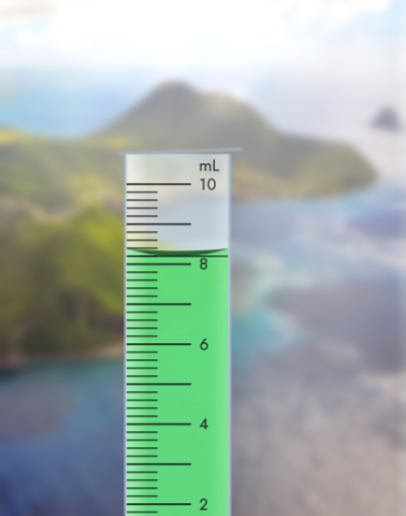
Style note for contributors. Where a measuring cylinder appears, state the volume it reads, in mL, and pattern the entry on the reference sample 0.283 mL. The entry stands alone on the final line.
8.2 mL
